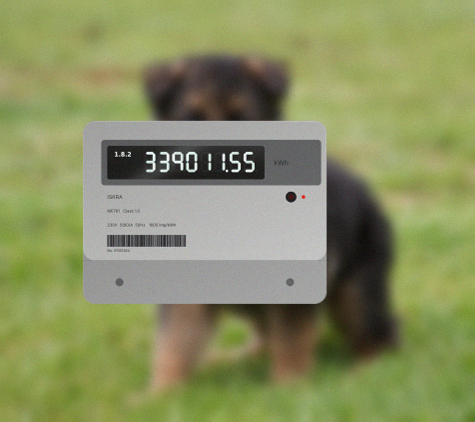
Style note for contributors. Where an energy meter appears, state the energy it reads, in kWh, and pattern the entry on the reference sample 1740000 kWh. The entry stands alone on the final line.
339011.55 kWh
